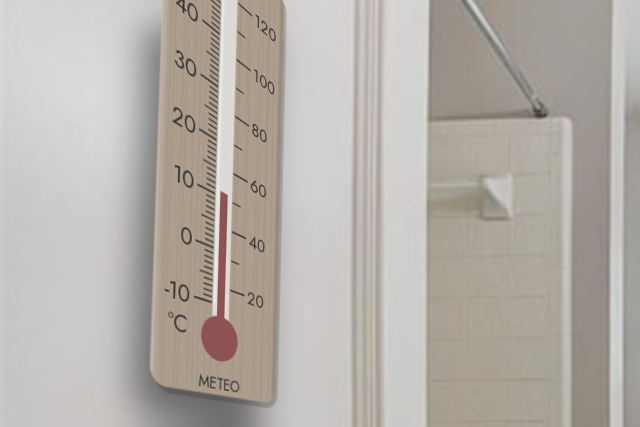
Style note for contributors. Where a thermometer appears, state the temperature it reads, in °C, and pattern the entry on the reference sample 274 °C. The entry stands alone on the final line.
11 °C
